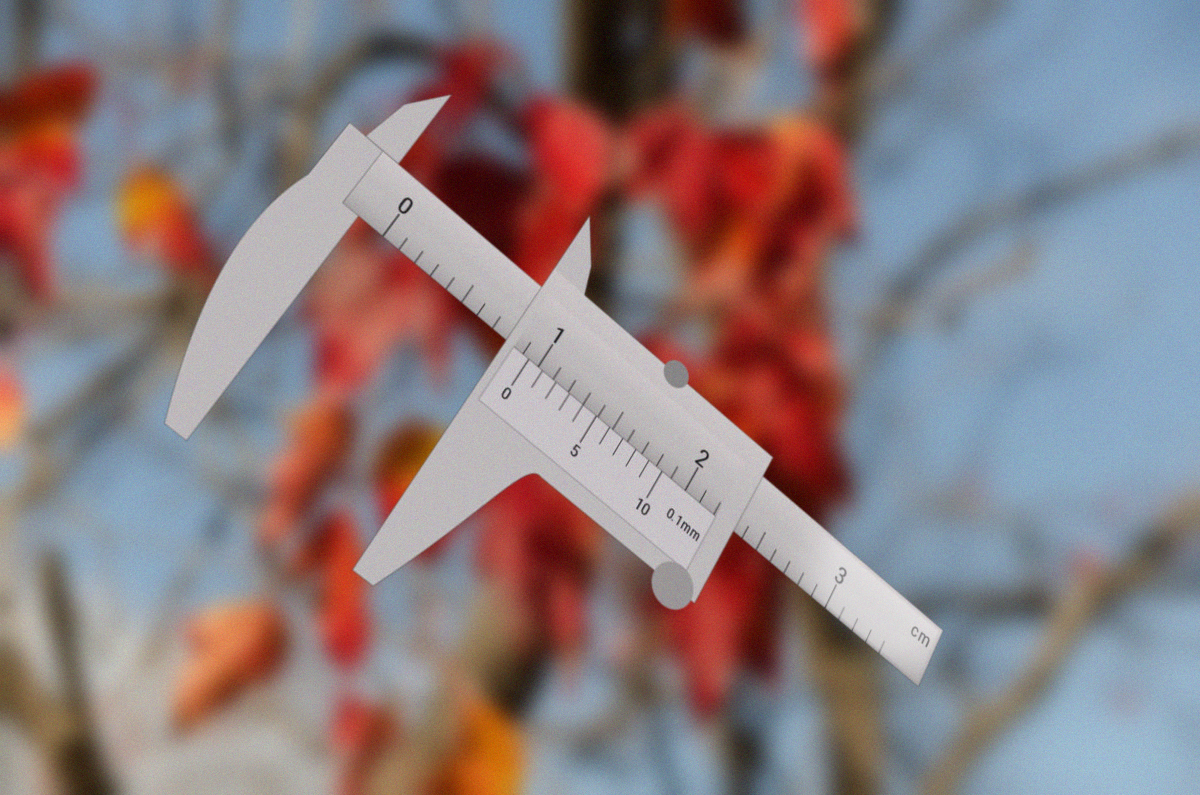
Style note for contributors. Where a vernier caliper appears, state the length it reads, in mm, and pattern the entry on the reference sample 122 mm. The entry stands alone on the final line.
9.4 mm
